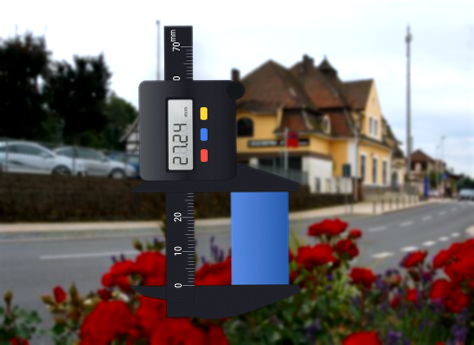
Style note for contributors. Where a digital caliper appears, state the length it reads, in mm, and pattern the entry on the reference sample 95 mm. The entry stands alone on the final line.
27.24 mm
